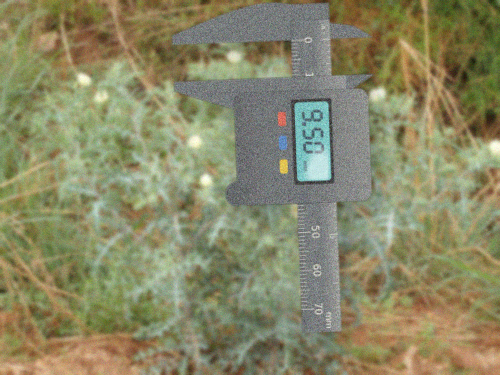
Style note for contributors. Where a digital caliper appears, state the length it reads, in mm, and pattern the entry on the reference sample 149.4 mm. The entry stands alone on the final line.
9.50 mm
